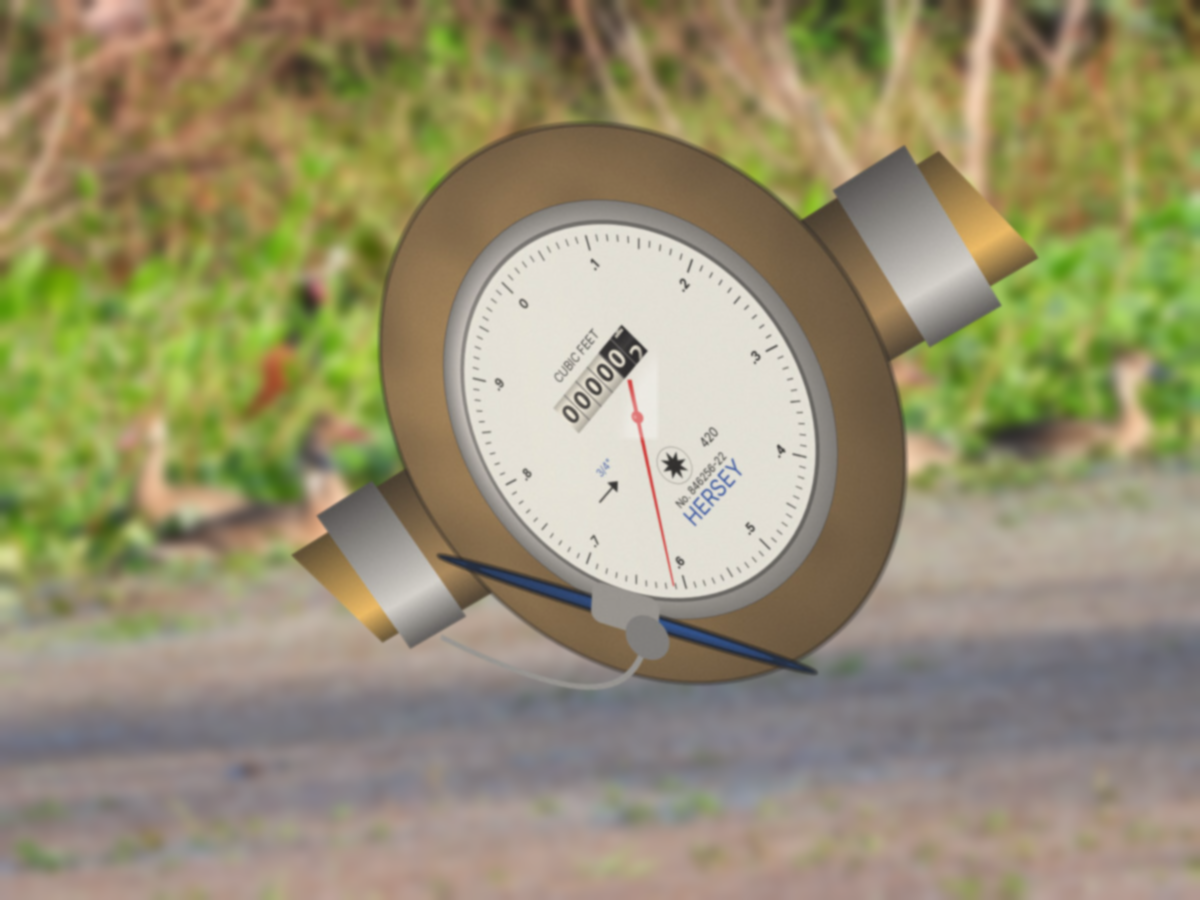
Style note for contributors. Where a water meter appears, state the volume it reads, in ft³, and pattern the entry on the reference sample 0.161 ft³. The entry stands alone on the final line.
1.61 ft³
